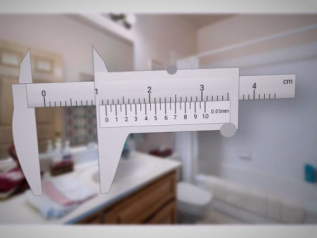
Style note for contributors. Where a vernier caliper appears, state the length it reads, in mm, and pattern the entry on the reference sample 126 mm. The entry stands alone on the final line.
11.6 mm
